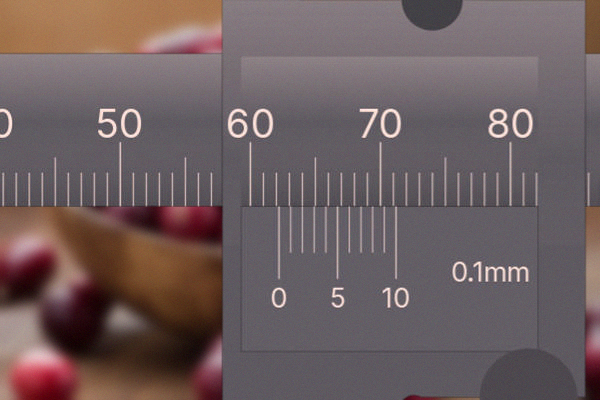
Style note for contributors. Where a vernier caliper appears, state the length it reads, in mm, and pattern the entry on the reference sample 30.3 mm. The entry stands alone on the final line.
62.2 mm
